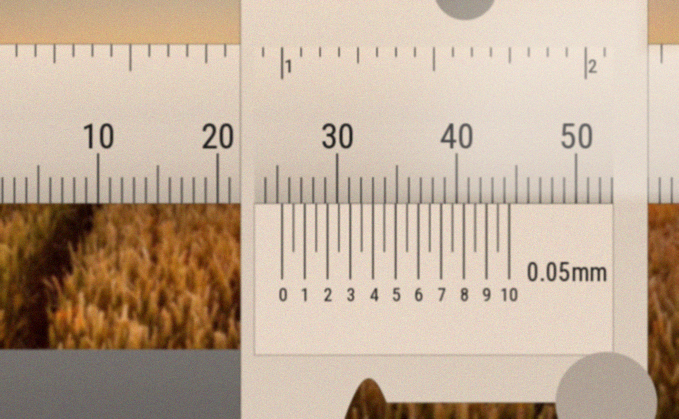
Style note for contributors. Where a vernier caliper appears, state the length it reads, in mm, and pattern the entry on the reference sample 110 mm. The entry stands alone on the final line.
25.4 mm
